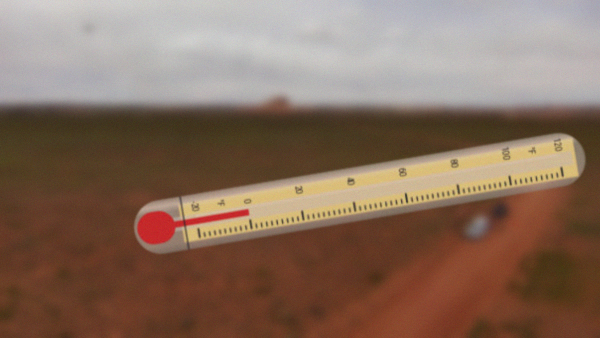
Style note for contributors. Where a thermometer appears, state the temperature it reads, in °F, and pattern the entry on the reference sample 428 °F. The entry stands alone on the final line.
0 °F
